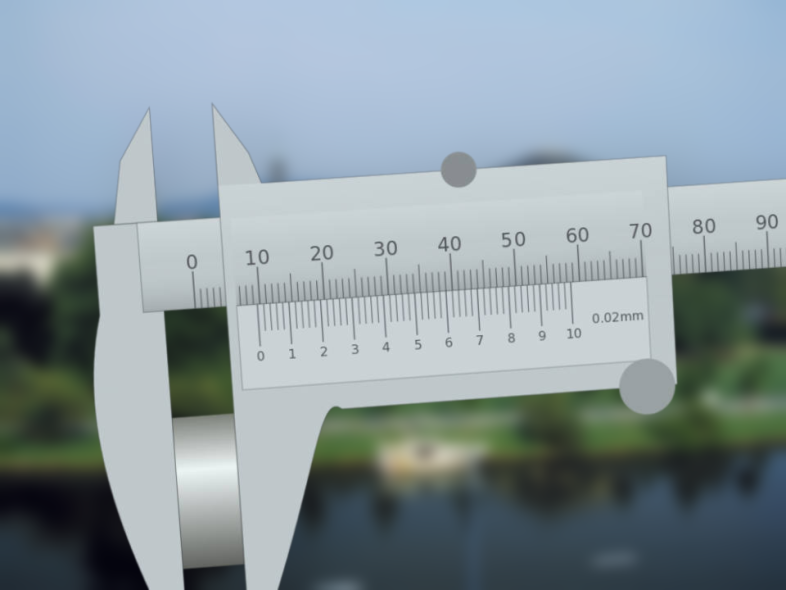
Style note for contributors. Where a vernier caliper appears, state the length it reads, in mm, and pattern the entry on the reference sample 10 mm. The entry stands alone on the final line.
9.6 mm
